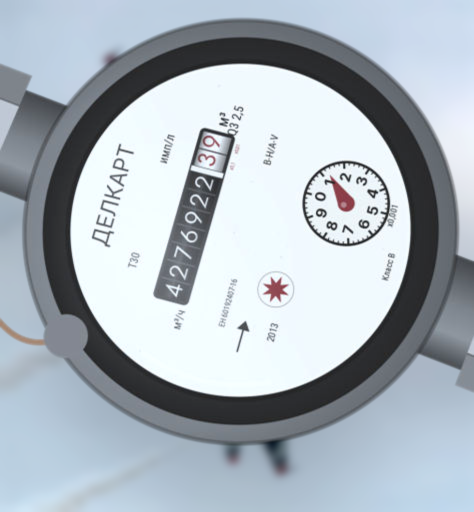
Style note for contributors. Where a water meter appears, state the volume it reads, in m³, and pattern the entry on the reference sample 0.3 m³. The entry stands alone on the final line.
4276922.391 m³
